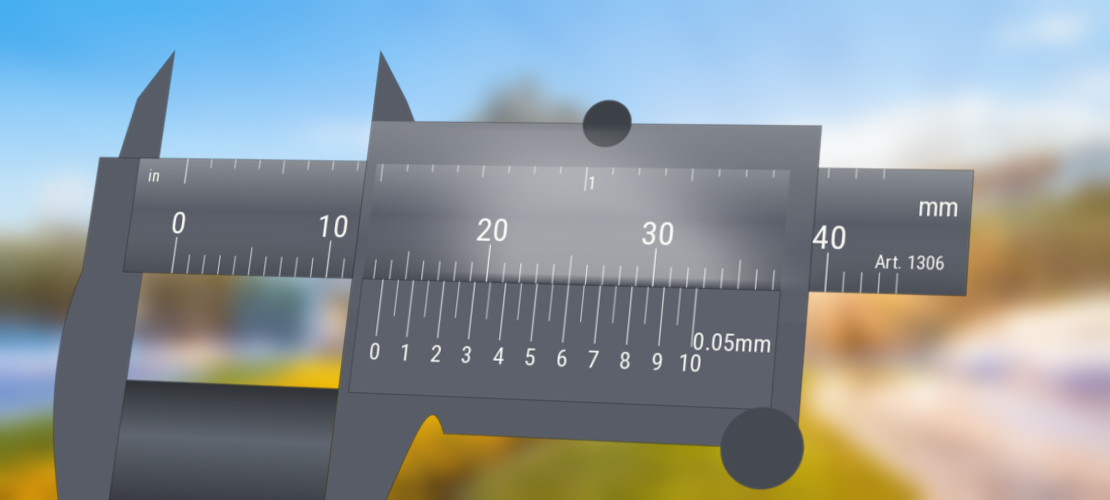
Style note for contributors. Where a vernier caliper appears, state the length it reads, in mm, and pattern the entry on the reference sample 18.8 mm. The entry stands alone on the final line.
13.6 mm
